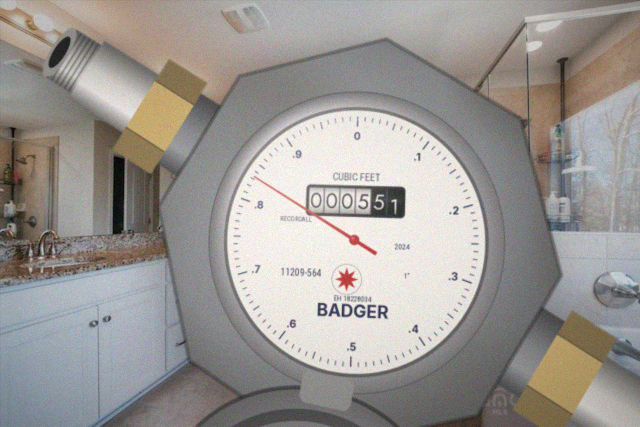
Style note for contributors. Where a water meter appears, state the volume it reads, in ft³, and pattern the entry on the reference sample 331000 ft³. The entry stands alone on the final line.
550.83 ft³
